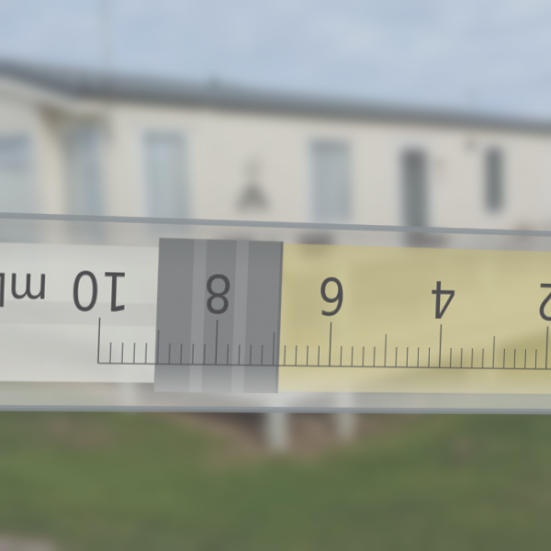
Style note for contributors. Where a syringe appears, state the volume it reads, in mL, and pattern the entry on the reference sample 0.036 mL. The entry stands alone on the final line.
6.9 mL
